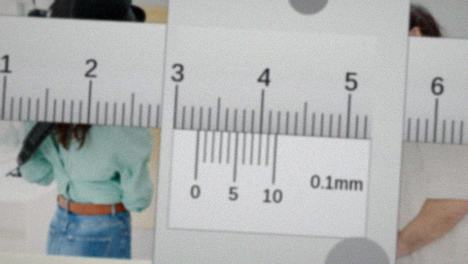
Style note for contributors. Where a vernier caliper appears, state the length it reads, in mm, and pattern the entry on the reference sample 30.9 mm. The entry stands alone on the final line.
32.8 mm
